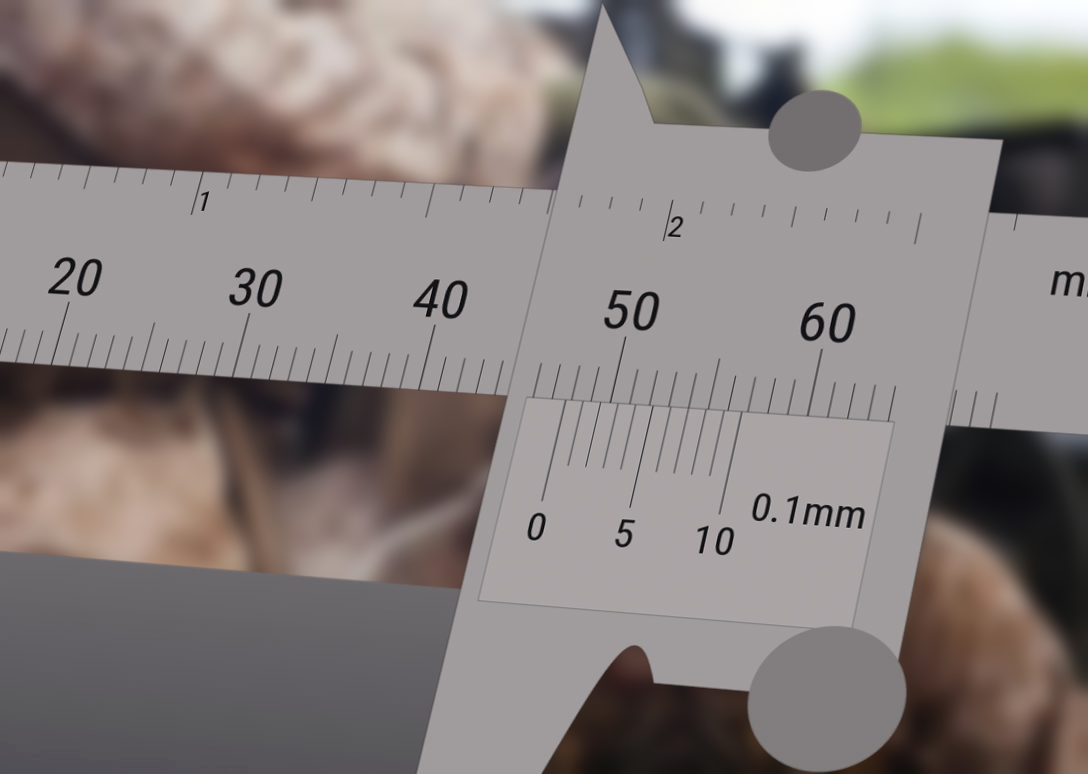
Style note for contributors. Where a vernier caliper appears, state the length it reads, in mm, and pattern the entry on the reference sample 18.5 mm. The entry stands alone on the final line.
47.7 mm
